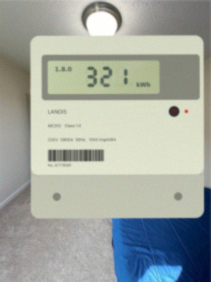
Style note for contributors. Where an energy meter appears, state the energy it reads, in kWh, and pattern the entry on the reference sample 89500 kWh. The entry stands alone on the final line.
321 kWh
